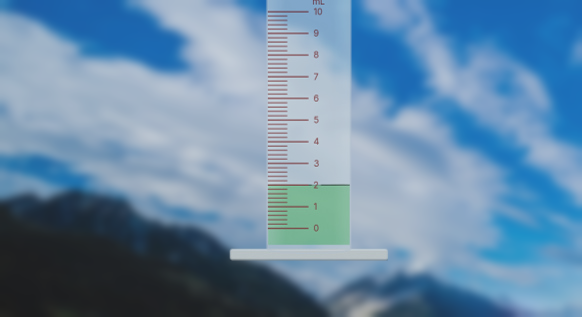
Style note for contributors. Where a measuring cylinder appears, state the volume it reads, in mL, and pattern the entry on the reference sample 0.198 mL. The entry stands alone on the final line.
2 mL
